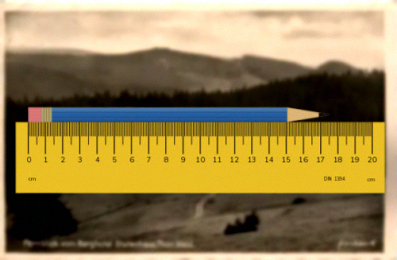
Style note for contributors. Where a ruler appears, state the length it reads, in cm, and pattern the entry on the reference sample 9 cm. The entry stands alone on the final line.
17.5 cm
